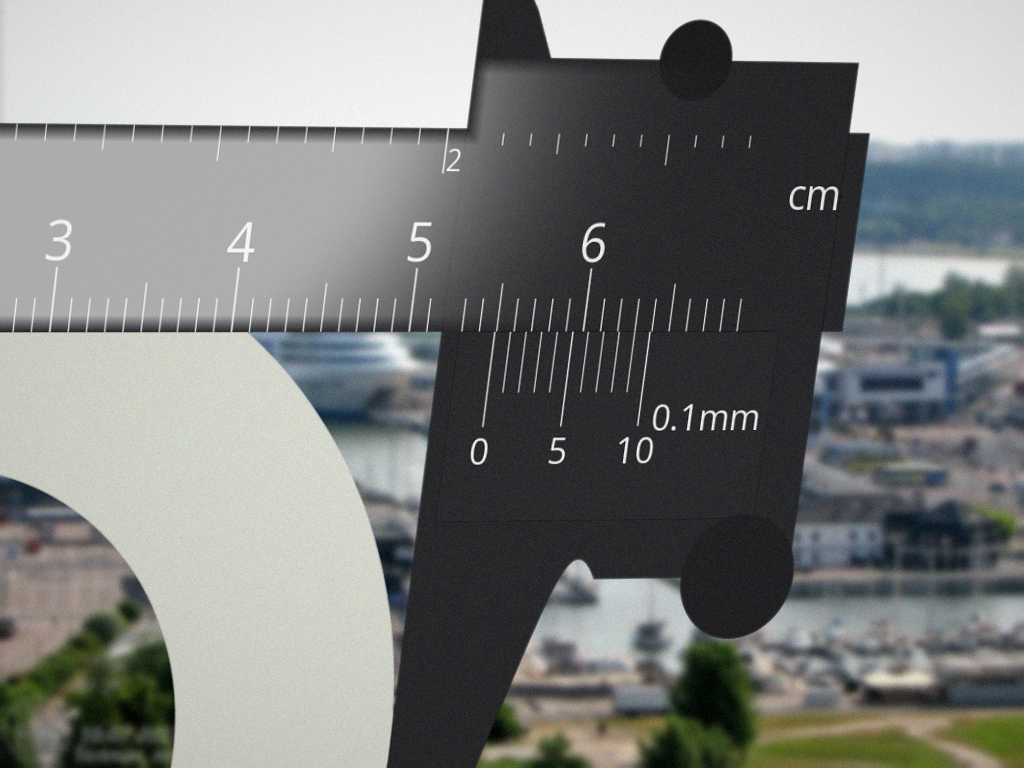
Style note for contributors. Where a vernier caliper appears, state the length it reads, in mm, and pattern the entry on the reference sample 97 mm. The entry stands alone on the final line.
54.9 mm
